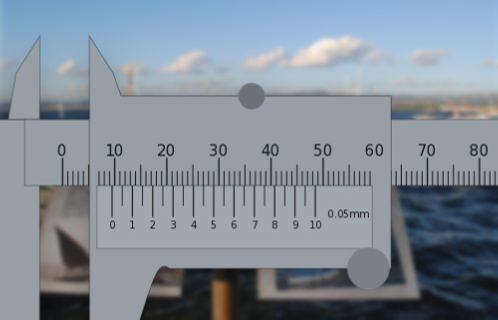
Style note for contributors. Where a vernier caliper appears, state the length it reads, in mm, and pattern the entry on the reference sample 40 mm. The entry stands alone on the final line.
9.5 mm
